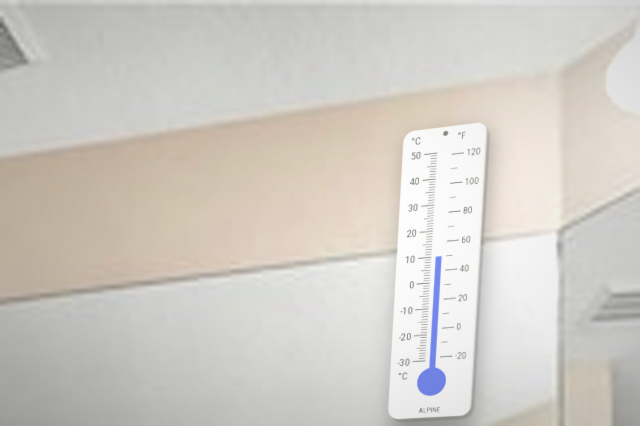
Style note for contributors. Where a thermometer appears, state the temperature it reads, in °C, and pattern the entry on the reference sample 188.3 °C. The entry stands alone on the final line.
10 °C
